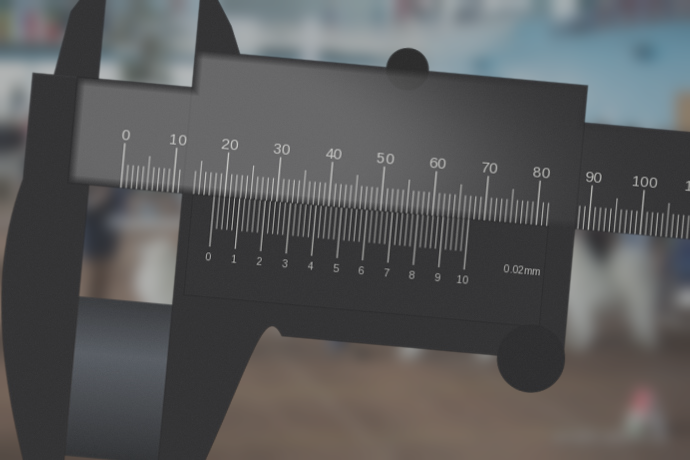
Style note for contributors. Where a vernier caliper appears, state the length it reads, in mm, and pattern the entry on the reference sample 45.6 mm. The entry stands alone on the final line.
18.0 mm
